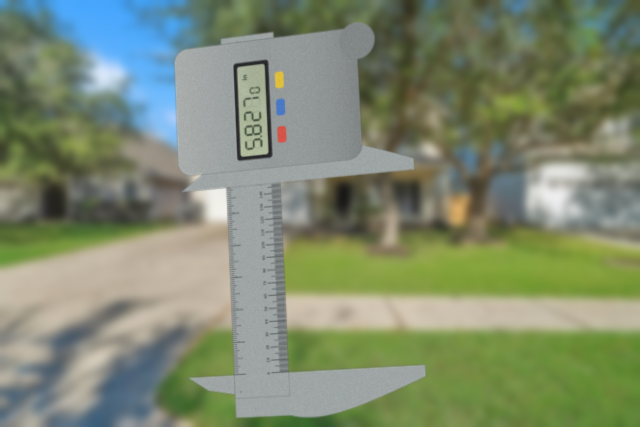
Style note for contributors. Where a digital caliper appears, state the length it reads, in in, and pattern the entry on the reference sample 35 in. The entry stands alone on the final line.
5.8270 in
